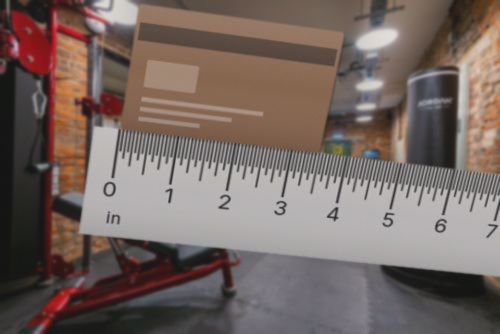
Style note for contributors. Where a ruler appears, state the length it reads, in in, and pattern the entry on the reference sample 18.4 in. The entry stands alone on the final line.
3.5 in
